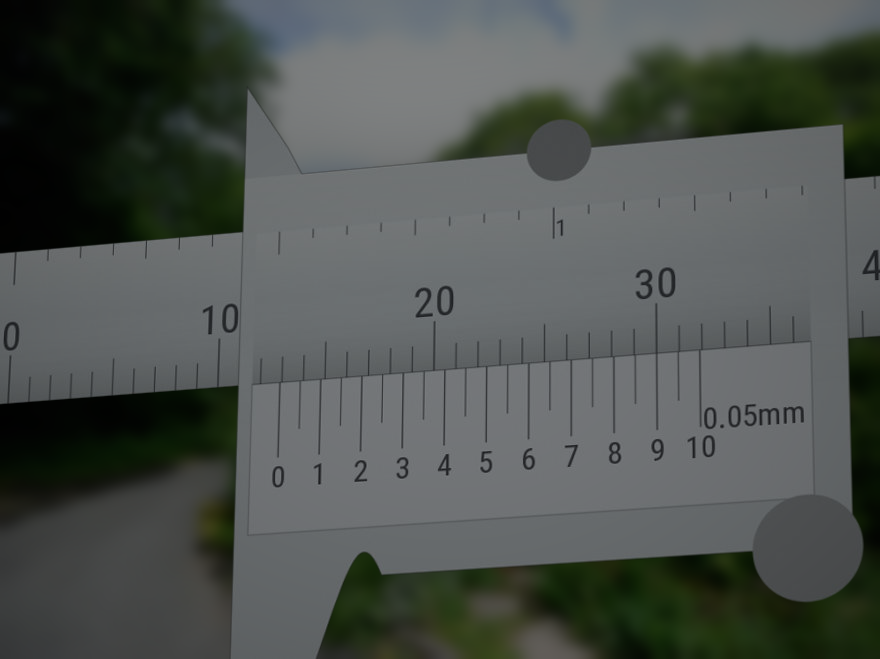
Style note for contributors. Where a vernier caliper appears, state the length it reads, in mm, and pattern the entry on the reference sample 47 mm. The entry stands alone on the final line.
12.9 mm
